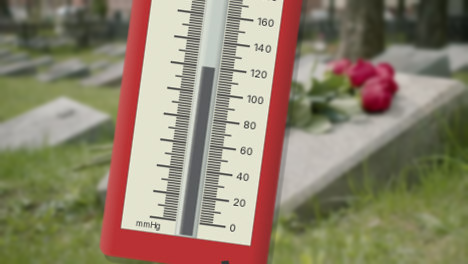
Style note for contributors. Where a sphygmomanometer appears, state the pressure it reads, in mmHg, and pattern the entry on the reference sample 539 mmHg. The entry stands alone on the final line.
120 mmHg
